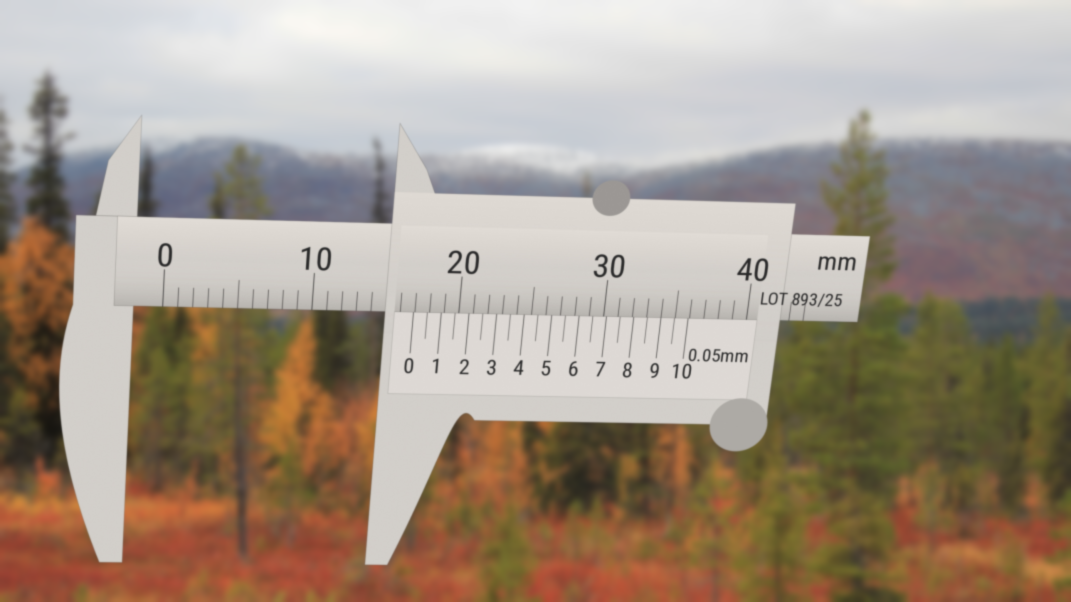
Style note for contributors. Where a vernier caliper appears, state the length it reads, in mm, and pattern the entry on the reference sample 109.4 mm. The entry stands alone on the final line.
16.9 mm
